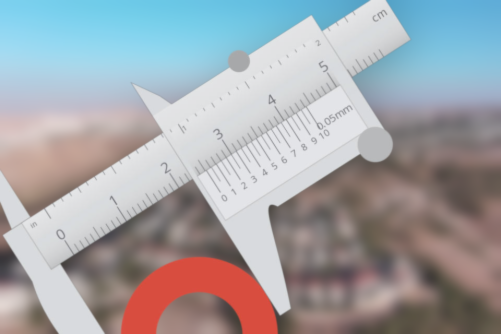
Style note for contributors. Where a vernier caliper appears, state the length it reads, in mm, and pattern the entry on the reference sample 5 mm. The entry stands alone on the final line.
25.2 mm
